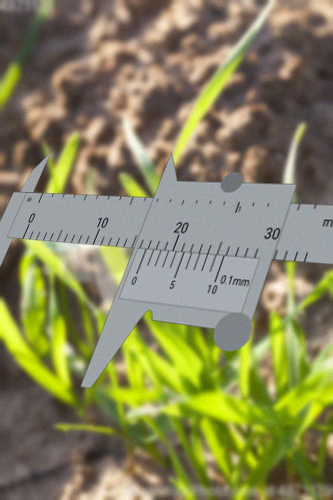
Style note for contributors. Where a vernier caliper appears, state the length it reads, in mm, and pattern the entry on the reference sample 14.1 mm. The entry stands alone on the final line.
16.8 mm
